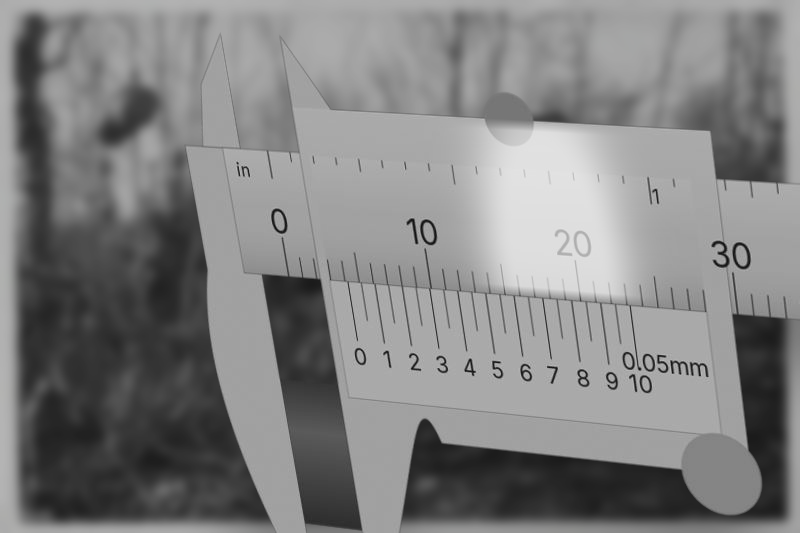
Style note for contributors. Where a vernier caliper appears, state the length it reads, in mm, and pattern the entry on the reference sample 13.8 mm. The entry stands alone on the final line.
4.2 mm
